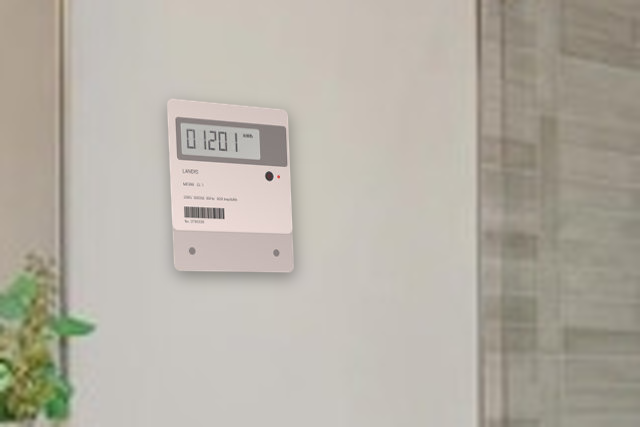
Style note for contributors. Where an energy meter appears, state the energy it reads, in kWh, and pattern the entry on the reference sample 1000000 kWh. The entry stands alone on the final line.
1201 kWh
